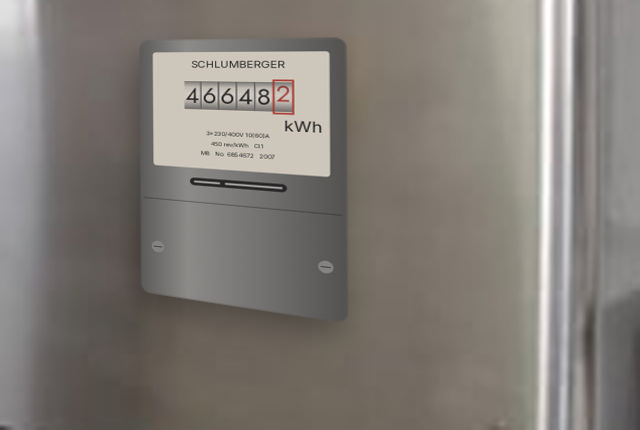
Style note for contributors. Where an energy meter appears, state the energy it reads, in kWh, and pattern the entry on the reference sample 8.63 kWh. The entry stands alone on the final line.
46648.2 kWh
